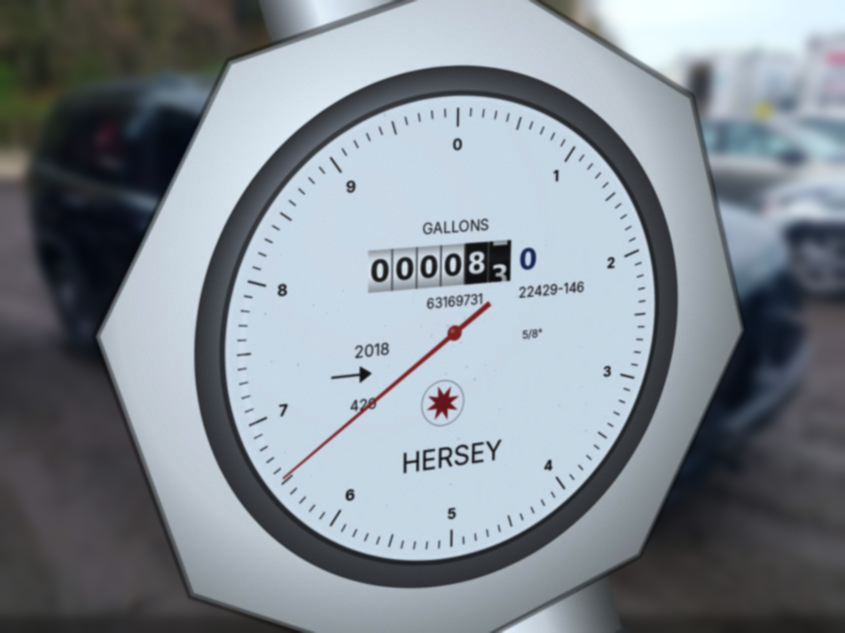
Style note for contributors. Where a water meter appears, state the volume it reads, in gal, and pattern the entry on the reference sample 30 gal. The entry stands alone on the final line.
826.5 gal
